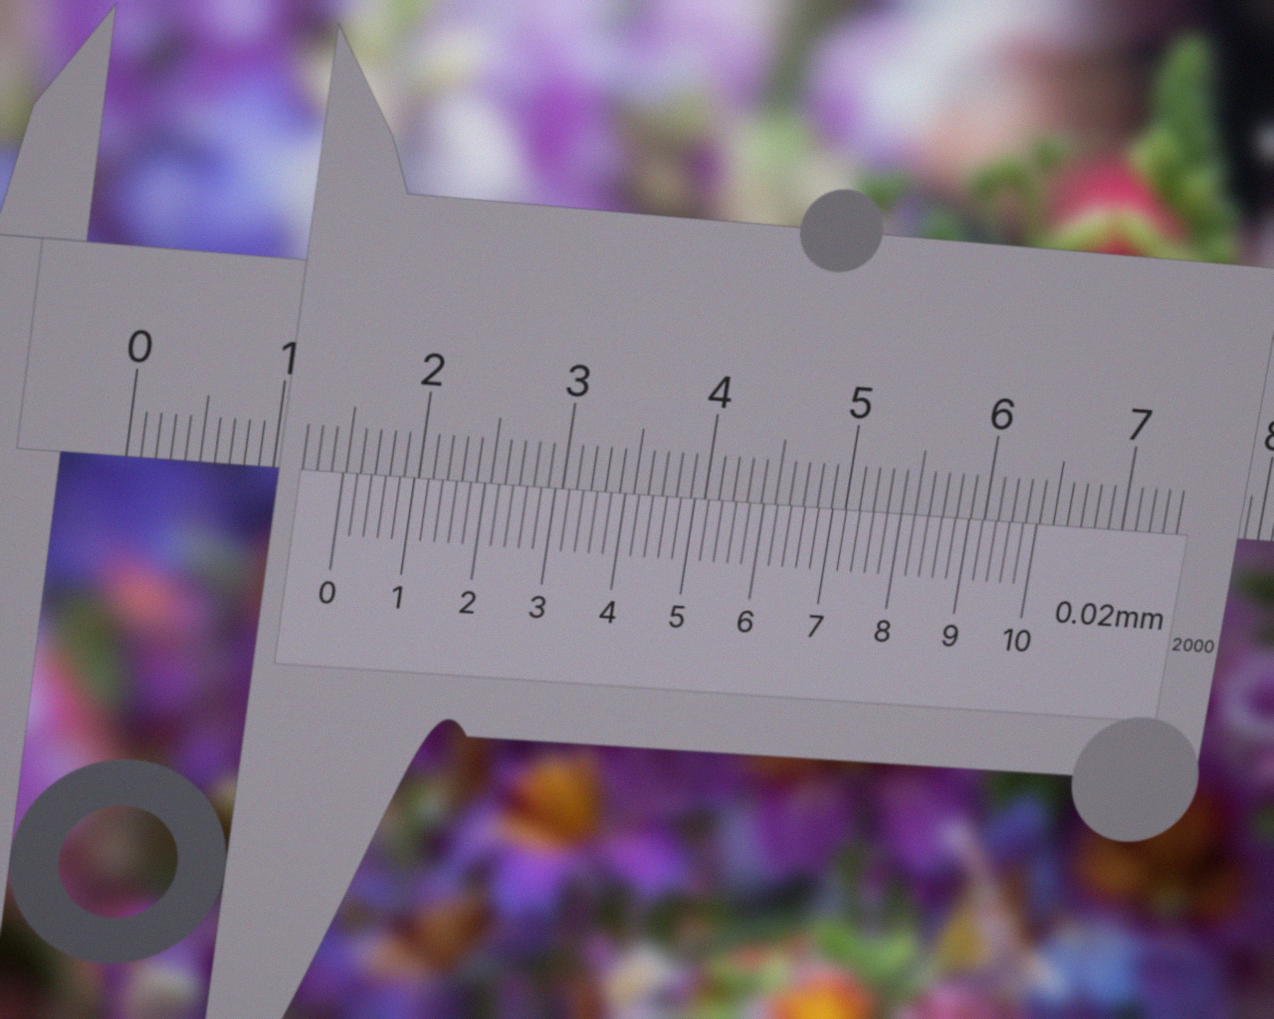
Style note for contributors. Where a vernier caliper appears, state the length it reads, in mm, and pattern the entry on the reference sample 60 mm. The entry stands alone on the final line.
14.8 mm
